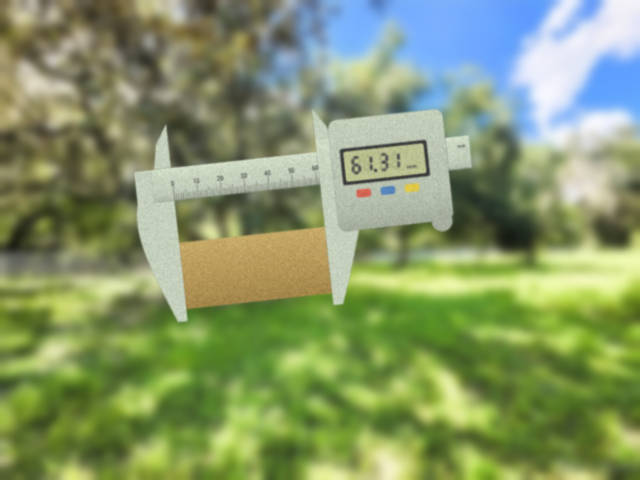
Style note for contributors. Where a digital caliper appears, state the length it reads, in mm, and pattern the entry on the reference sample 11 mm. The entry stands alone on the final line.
61.31 mm
